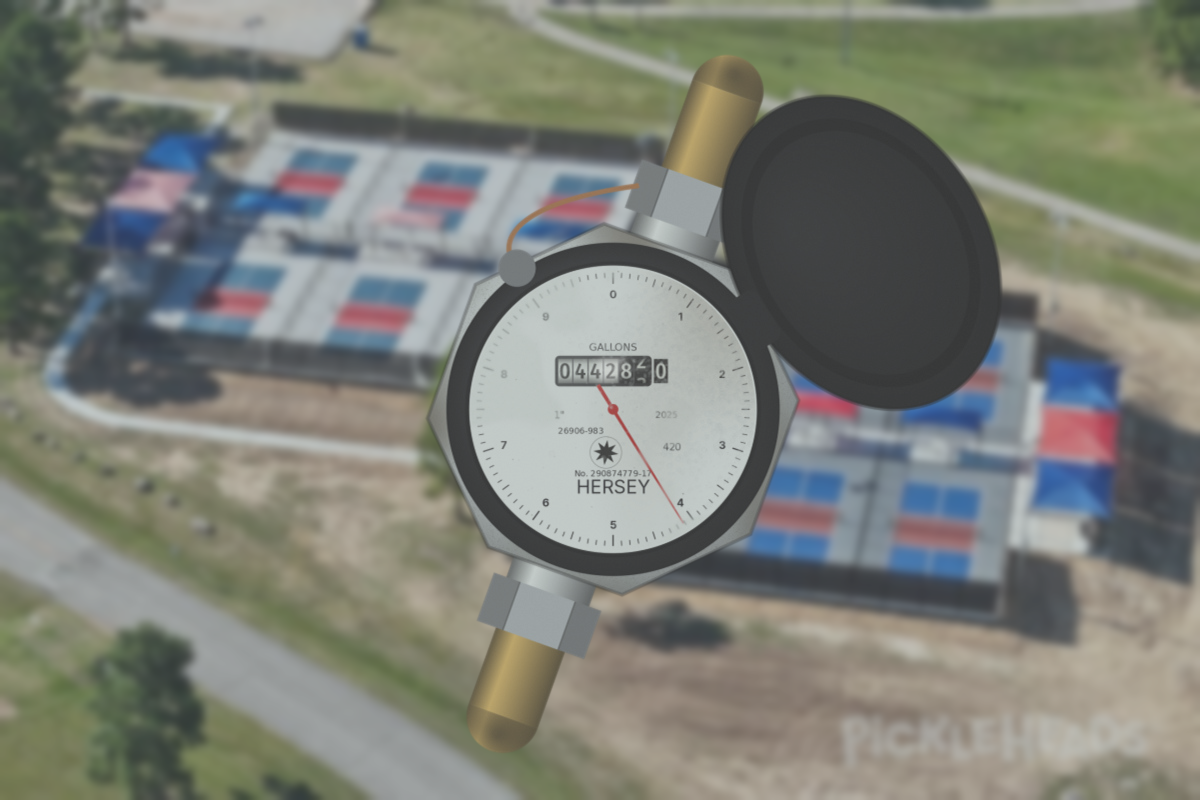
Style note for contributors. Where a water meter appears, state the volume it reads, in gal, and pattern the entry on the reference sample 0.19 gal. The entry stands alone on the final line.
442824.1 gal
